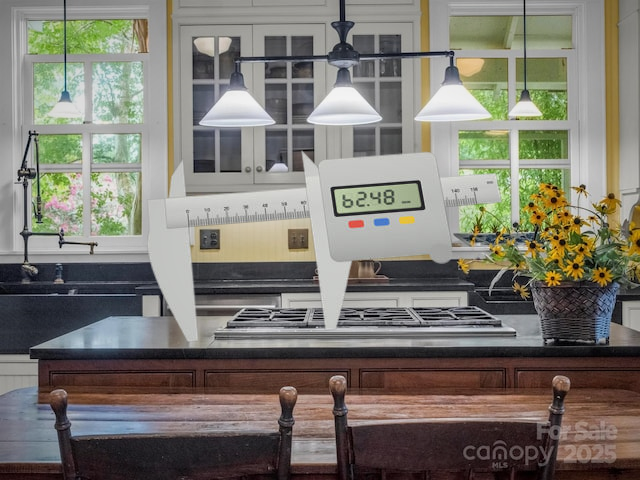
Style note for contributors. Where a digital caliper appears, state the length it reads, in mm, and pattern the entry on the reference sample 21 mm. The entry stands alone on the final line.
62.48 mm
